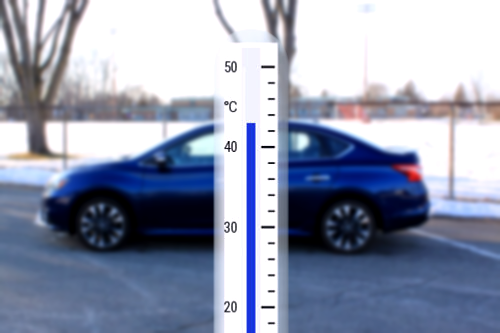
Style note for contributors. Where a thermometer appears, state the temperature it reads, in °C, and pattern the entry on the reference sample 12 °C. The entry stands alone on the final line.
43 °C
